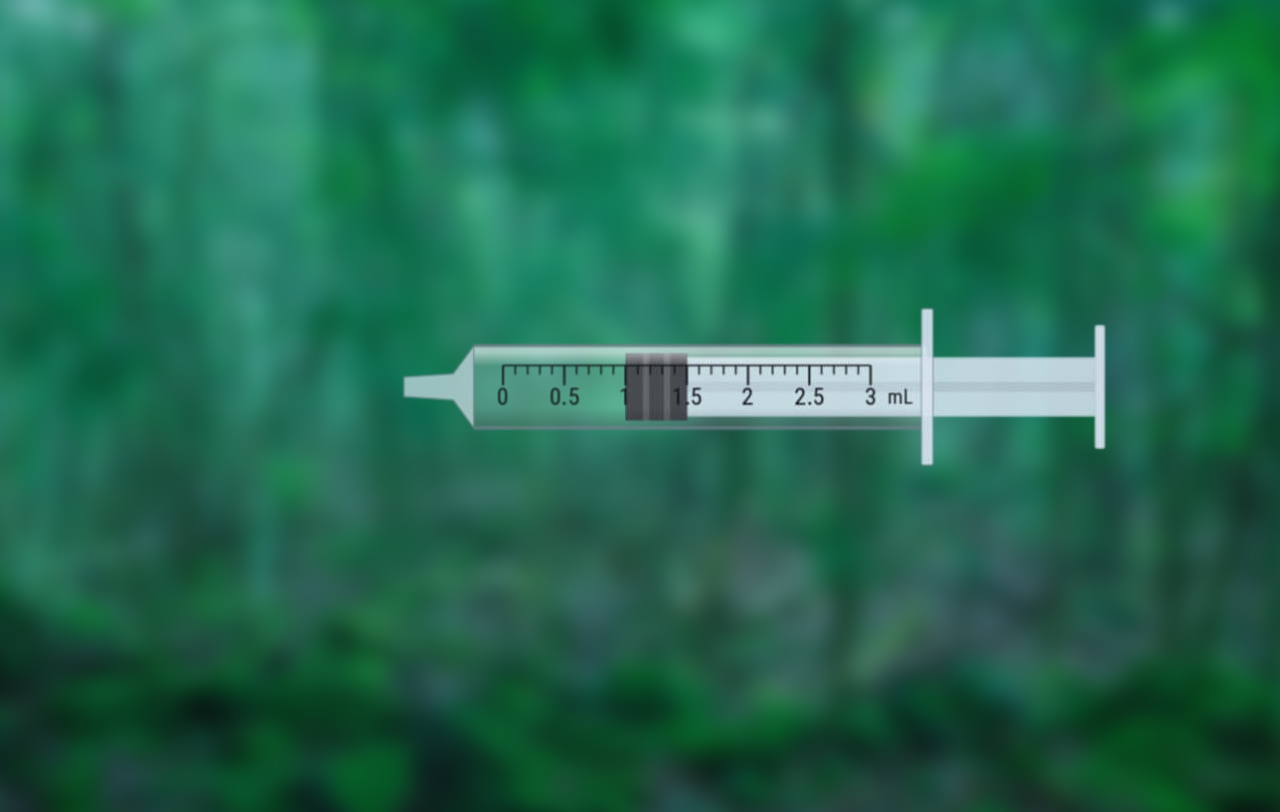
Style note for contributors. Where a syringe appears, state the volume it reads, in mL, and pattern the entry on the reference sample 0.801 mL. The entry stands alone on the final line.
1 mL
